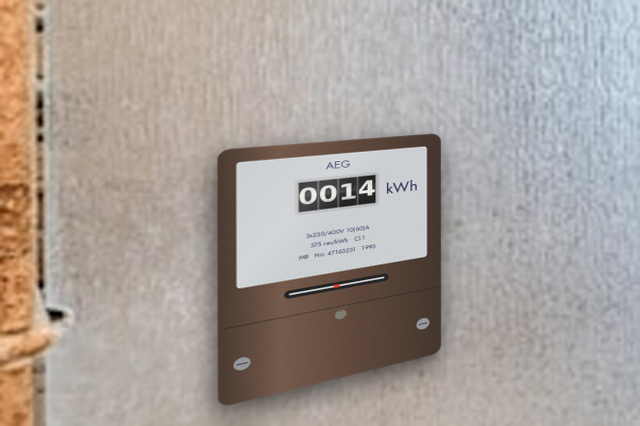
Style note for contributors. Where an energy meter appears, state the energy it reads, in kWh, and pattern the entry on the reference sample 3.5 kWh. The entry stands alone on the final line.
14 kWh
